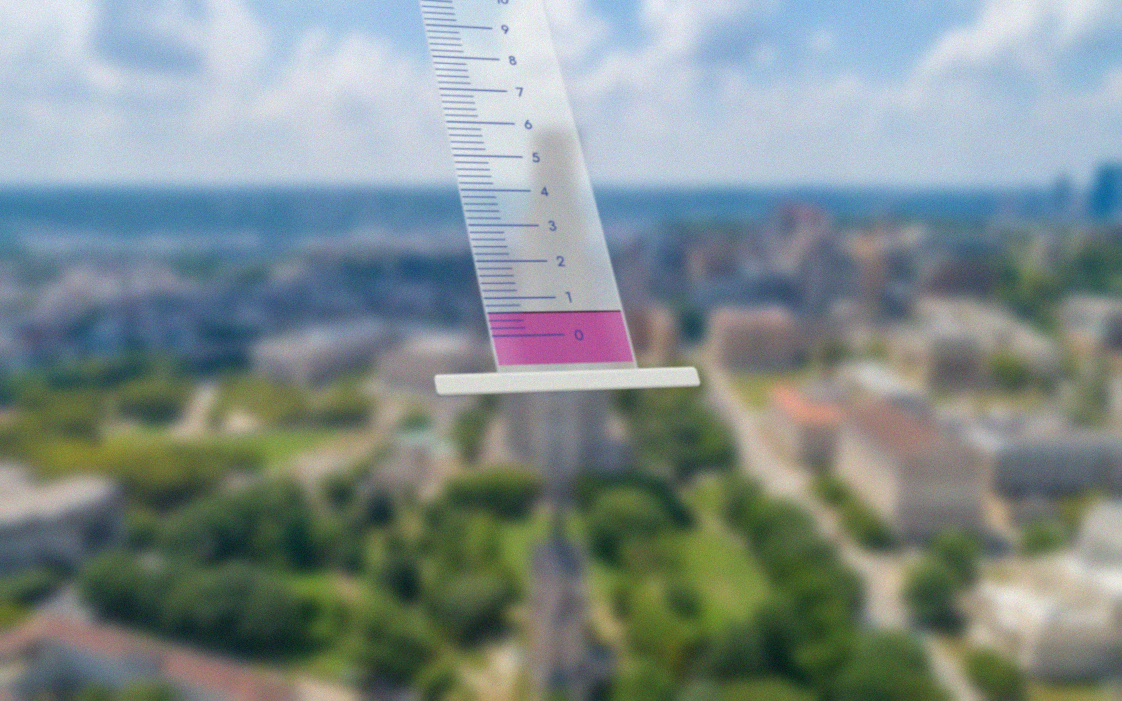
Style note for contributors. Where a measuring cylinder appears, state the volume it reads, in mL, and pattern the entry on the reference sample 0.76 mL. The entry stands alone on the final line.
0.6 mL
